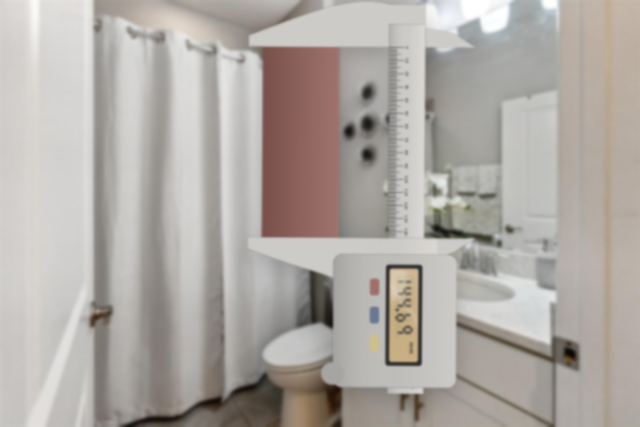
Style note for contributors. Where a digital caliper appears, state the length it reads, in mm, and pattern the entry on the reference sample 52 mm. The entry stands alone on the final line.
144.69 mm
